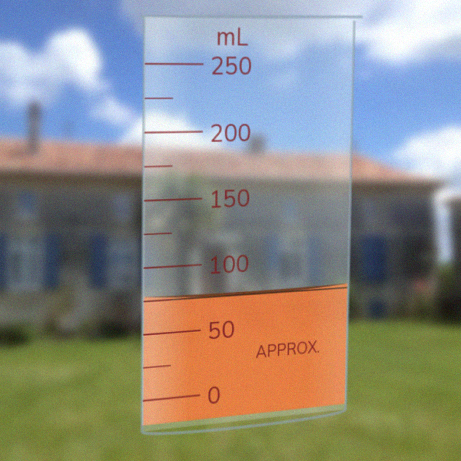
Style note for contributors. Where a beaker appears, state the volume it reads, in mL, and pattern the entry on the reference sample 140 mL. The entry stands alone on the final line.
75 mL
